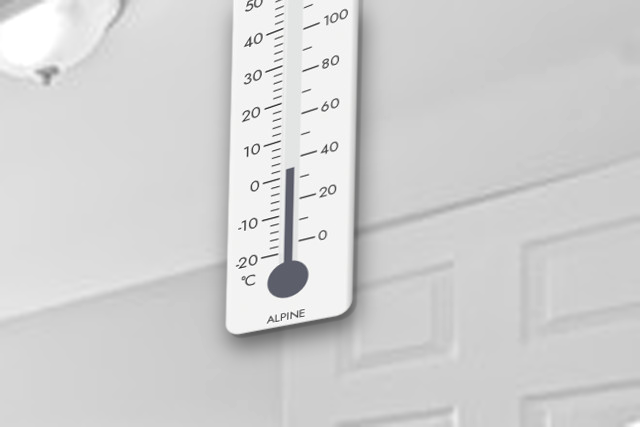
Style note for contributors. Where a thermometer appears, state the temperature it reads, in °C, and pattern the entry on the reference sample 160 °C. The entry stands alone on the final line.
2 °C
